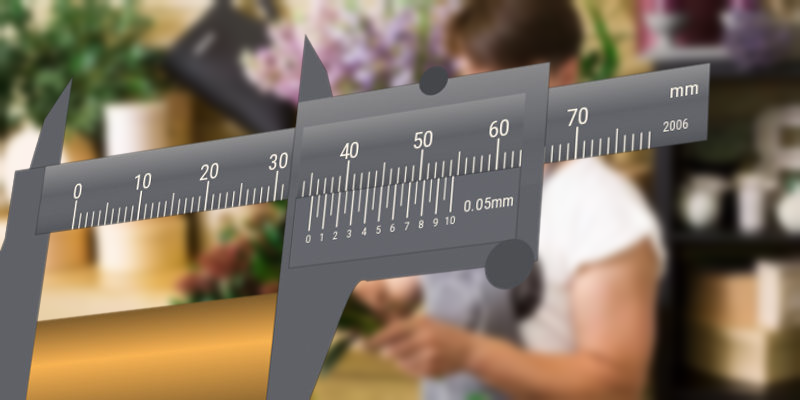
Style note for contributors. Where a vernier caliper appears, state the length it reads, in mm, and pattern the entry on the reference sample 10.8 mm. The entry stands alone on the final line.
35.4 mm
